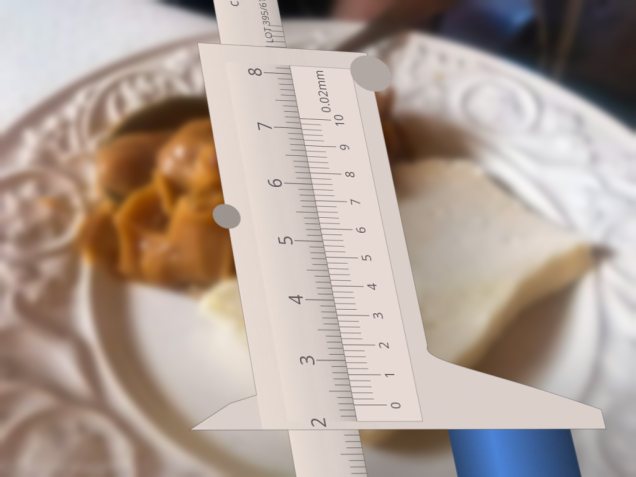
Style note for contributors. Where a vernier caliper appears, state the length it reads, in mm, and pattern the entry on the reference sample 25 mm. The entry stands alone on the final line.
22.8 mm
